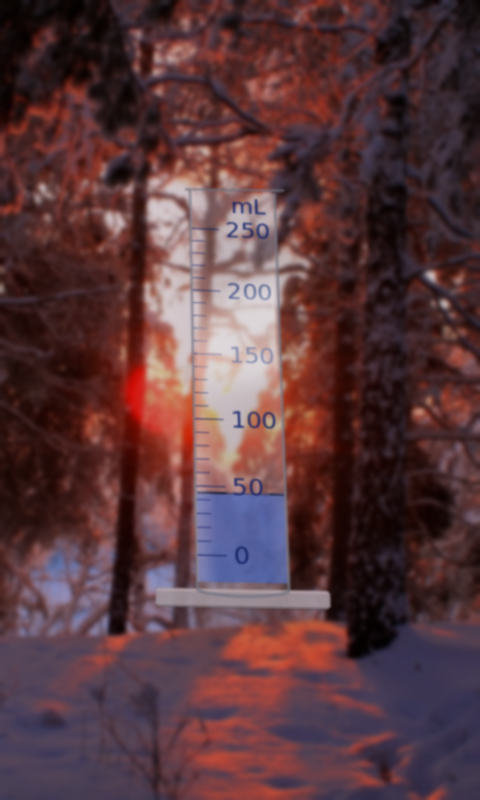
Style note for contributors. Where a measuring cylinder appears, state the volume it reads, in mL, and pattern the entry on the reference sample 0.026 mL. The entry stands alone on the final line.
45 mL
